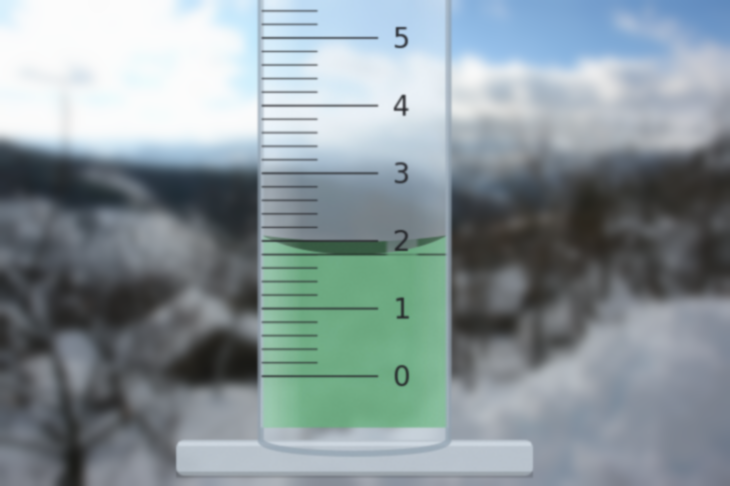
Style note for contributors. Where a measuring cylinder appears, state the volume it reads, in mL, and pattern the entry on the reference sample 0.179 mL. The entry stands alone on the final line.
1.8 mL
